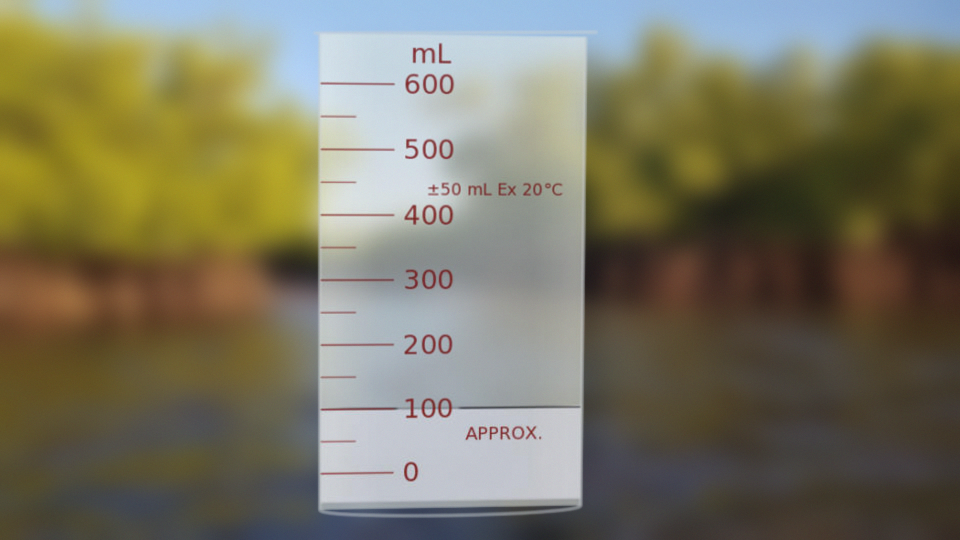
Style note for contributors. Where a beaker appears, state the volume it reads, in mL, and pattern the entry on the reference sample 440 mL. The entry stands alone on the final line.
100 mL
